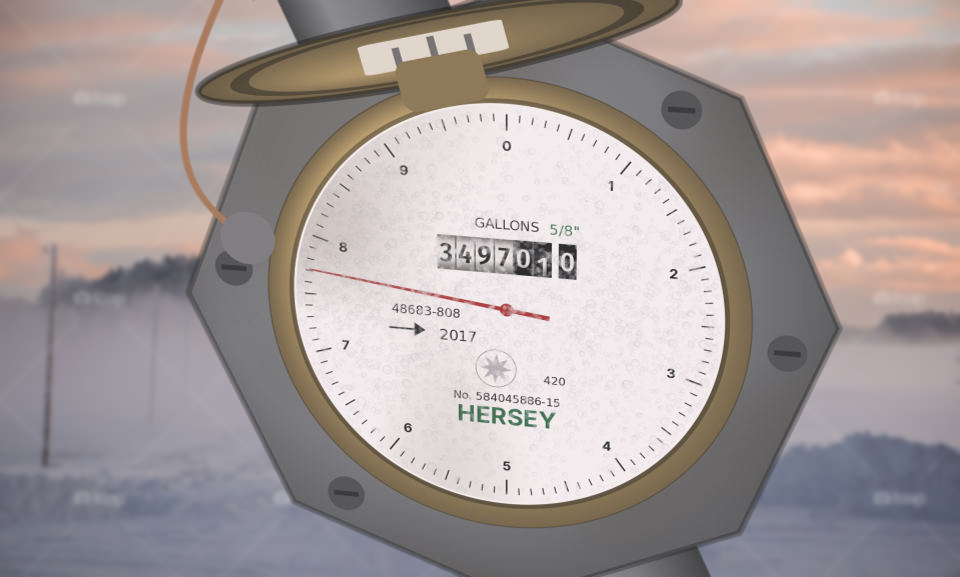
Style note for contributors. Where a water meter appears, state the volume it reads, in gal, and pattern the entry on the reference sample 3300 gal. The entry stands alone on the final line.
3497007.7 gal
